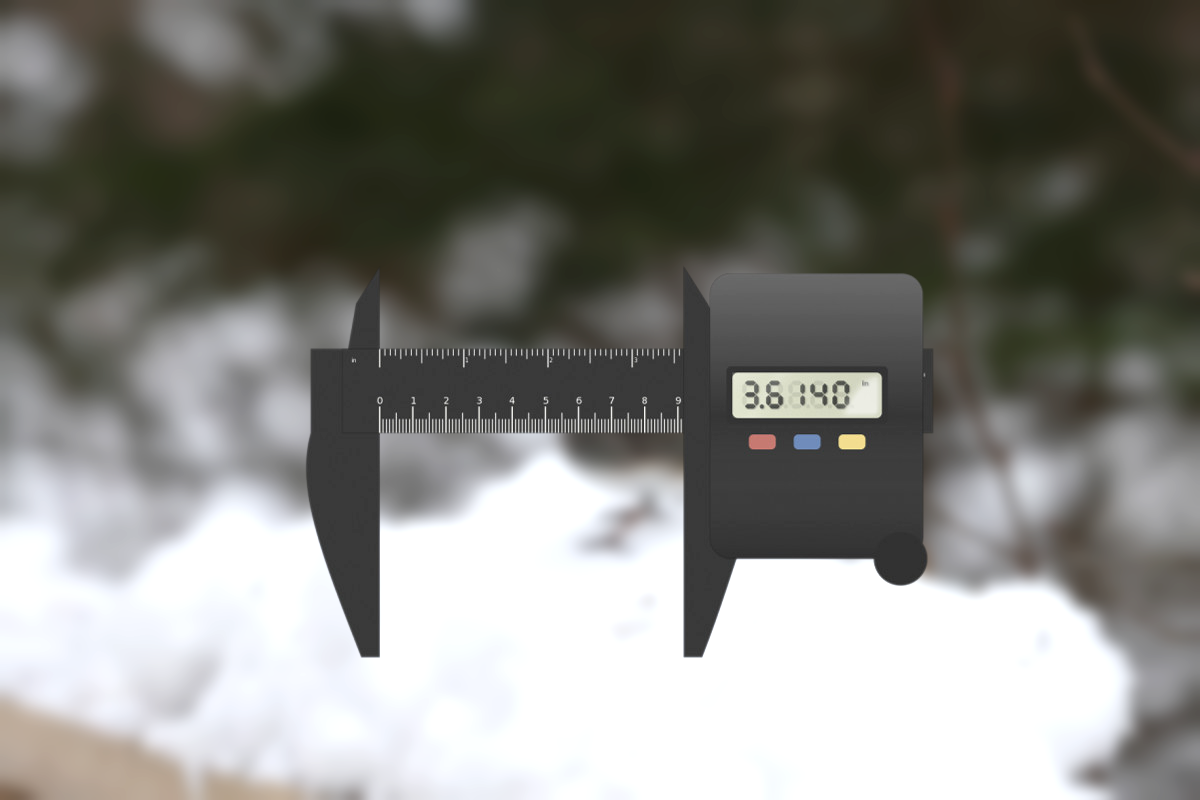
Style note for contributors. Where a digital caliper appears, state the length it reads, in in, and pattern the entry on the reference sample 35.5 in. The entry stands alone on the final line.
3.6140 in
